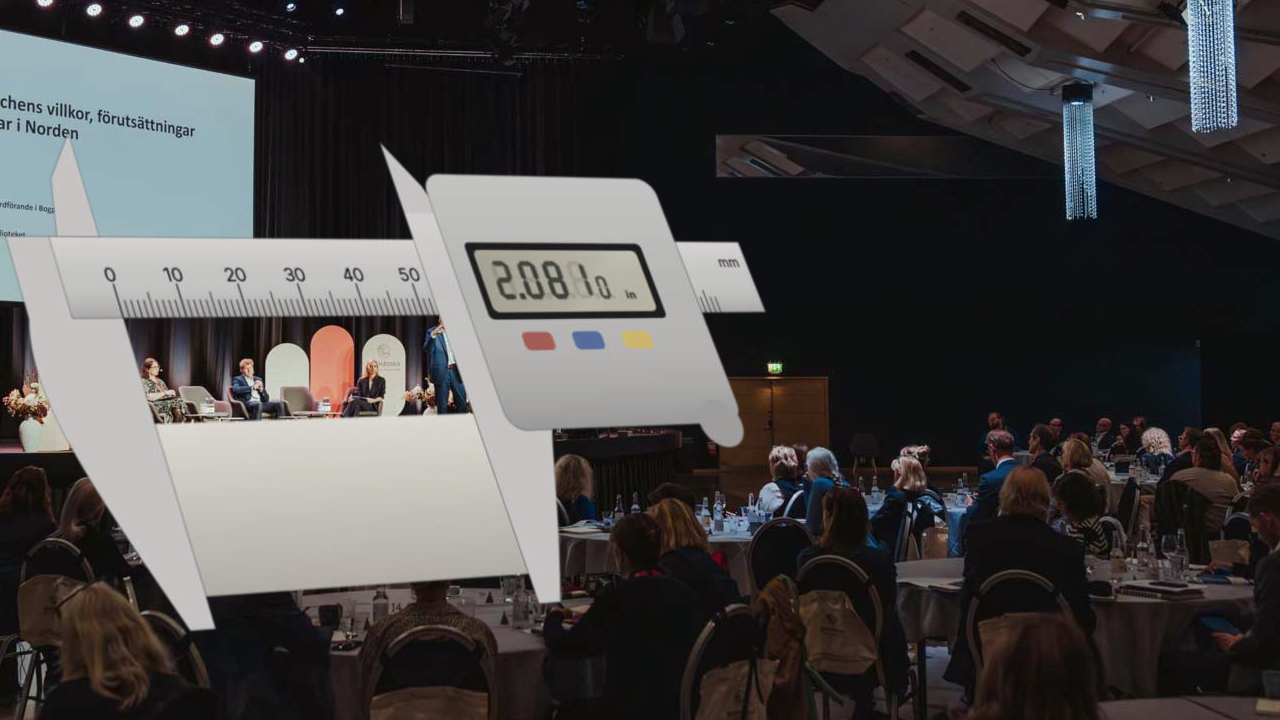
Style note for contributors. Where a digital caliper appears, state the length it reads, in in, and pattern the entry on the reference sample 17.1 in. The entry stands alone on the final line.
2.0810 in
